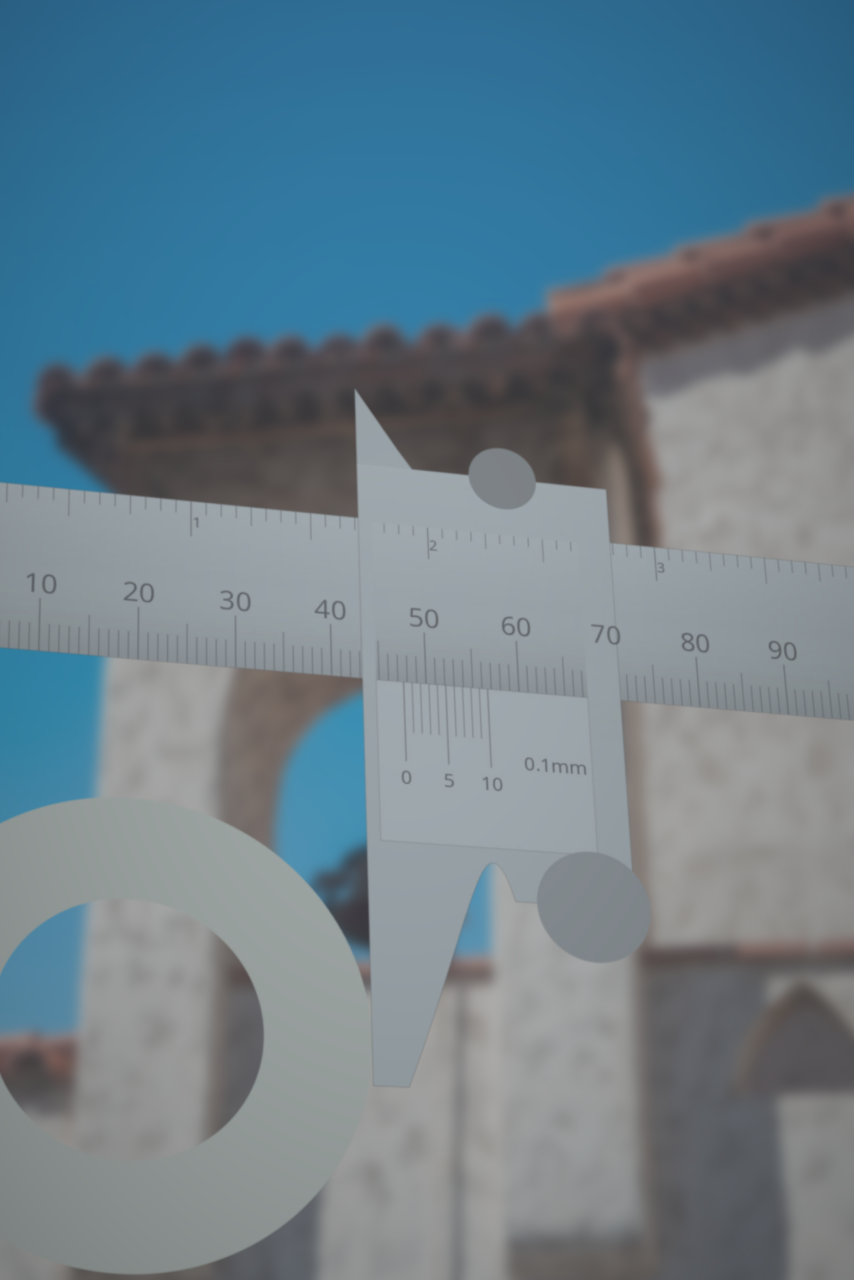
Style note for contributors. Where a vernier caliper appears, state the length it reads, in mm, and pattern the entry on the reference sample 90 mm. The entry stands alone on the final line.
47.6 mm
